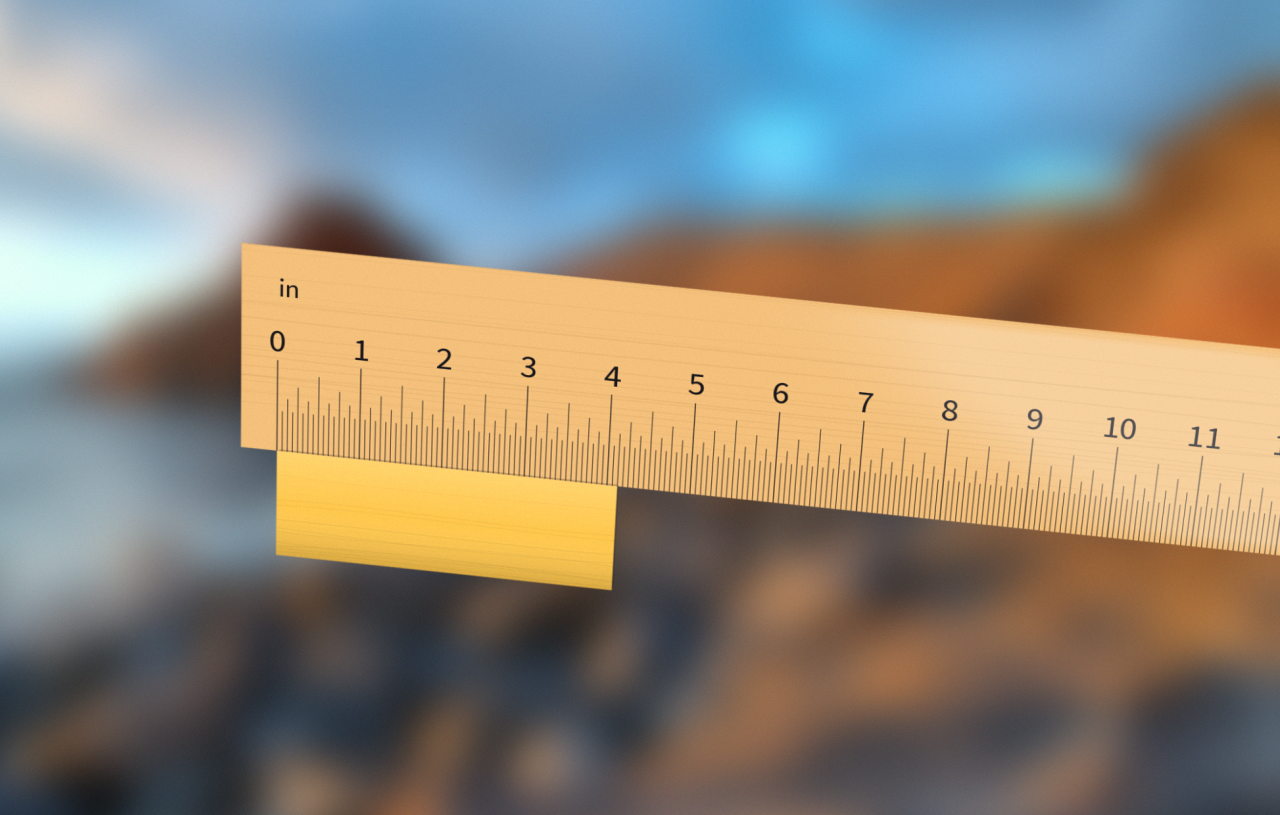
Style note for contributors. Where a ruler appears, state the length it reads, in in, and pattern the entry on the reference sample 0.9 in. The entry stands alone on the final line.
4.125 in
